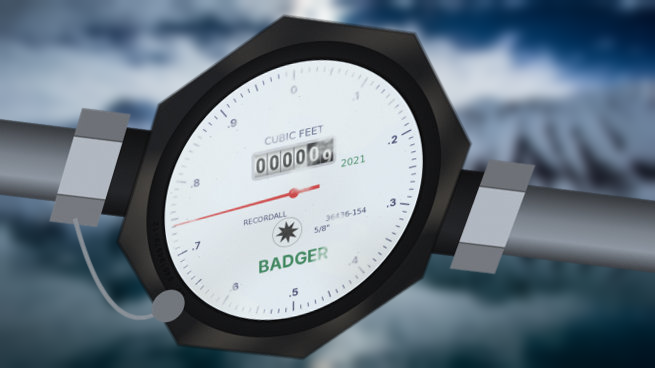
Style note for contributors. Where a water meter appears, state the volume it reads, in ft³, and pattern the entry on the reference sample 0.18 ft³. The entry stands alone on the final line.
8.74 ft³
